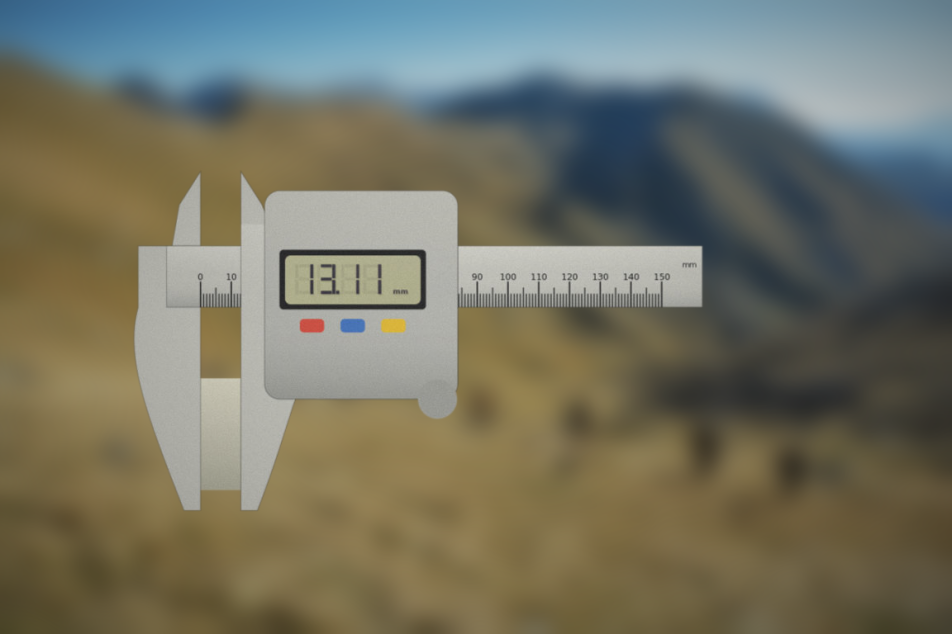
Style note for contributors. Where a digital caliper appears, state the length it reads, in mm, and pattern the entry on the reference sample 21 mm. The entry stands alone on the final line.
13.11 mm
